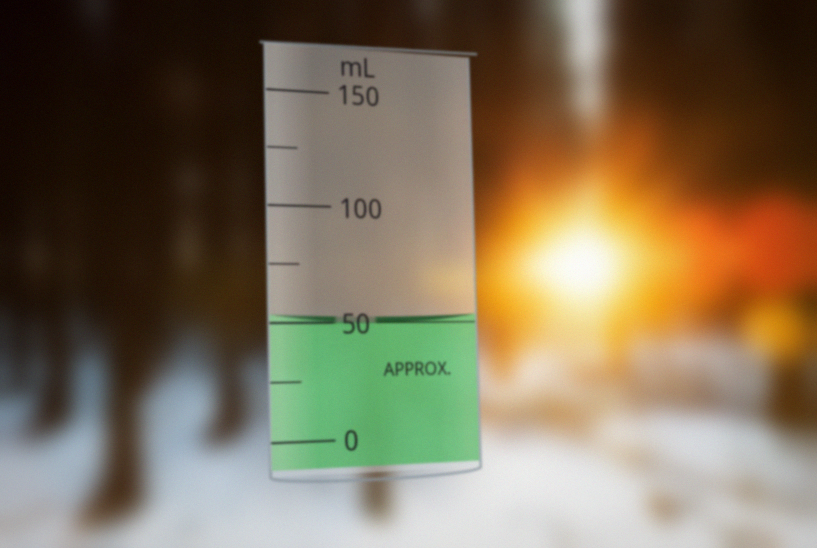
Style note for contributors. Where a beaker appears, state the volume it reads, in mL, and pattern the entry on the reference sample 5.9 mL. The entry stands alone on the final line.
50 mL
